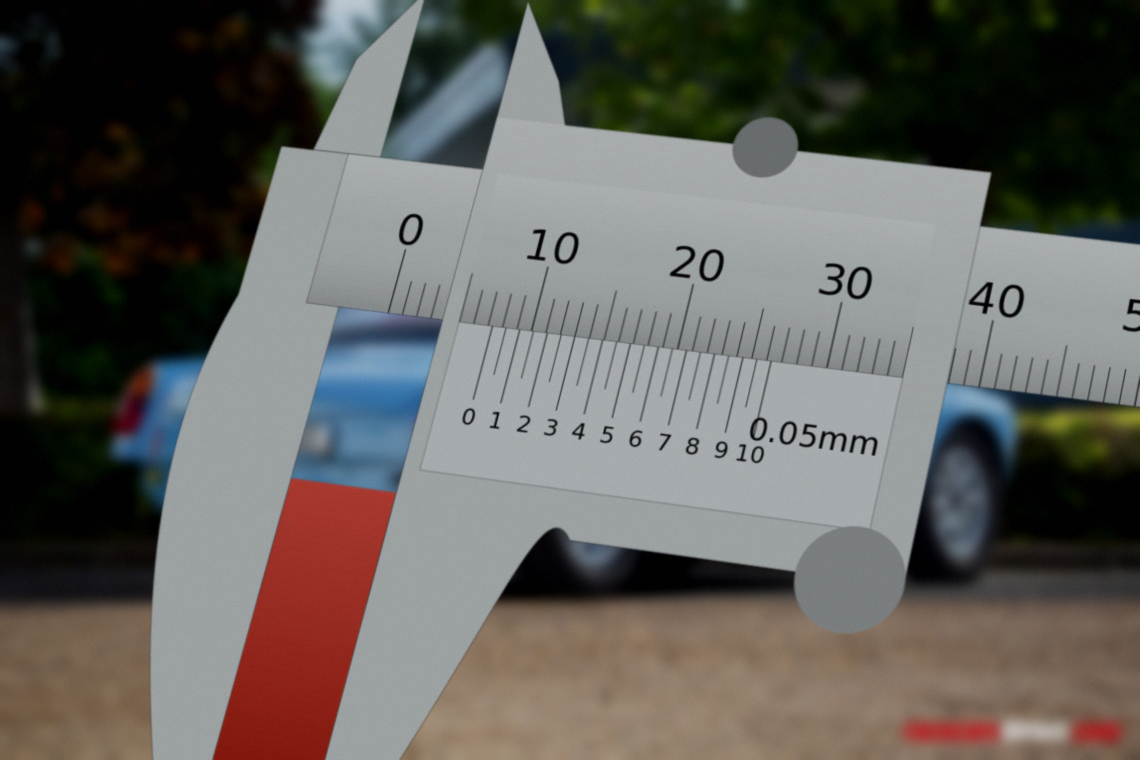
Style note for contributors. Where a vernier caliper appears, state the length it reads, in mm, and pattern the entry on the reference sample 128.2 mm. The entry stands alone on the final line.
7.3 mm
